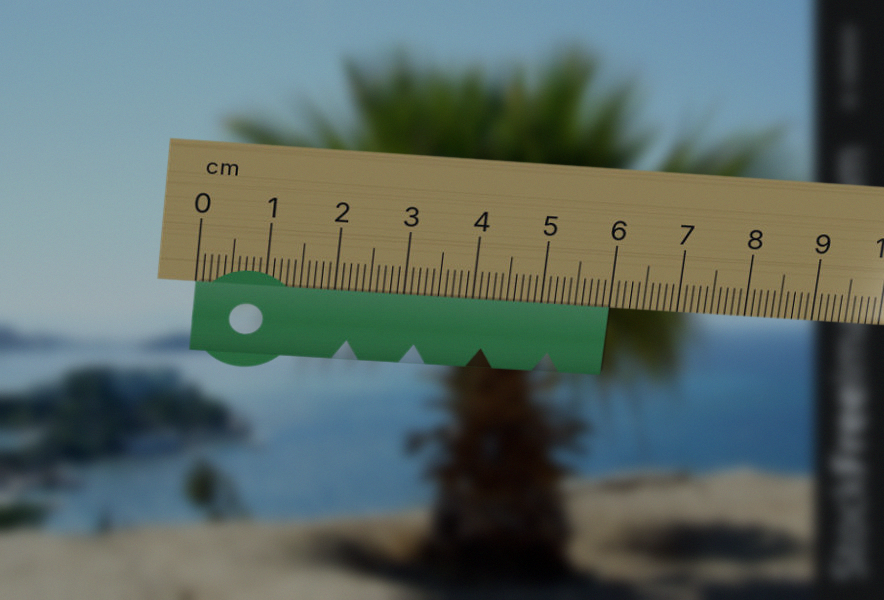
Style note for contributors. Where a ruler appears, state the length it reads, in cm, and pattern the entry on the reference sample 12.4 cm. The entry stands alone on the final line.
6 cm
